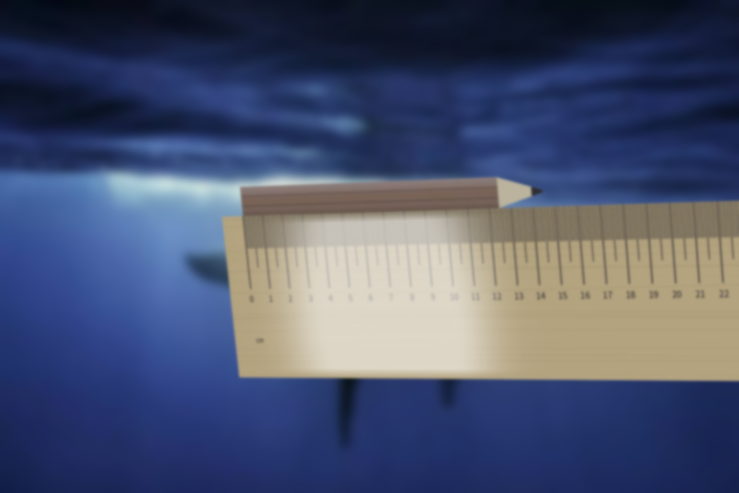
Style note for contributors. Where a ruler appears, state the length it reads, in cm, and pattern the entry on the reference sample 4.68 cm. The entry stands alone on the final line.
14.5 cm
